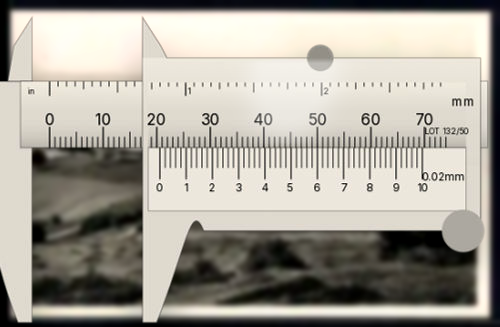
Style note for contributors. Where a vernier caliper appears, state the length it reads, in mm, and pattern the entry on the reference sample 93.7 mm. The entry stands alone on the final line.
20.6 mm
